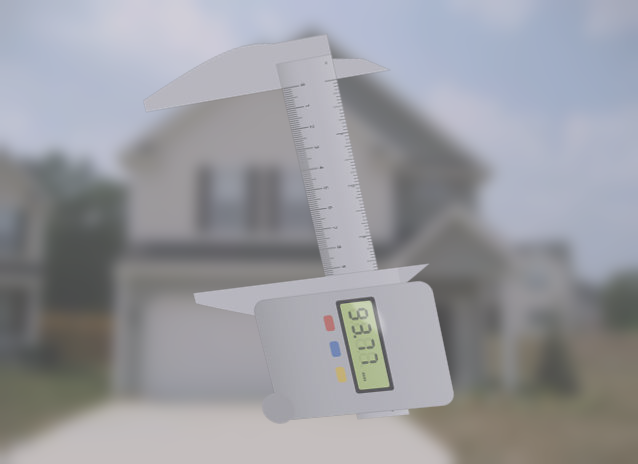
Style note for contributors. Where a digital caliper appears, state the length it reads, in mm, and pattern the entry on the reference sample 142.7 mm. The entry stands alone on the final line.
93.77 mm
